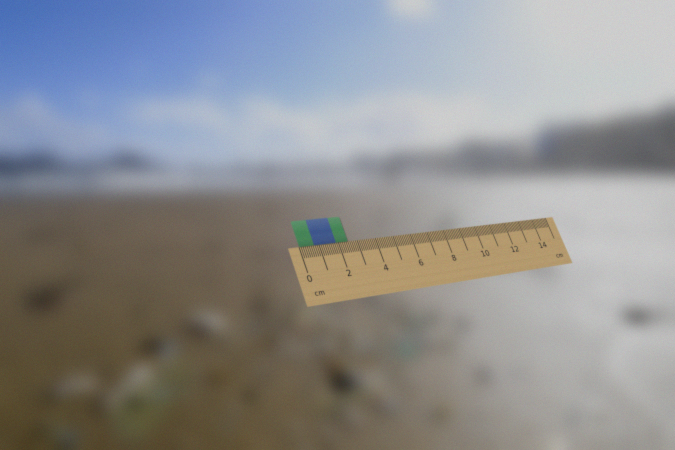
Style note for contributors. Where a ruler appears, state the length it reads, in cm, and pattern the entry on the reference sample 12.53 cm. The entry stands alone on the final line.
2.5 cm
